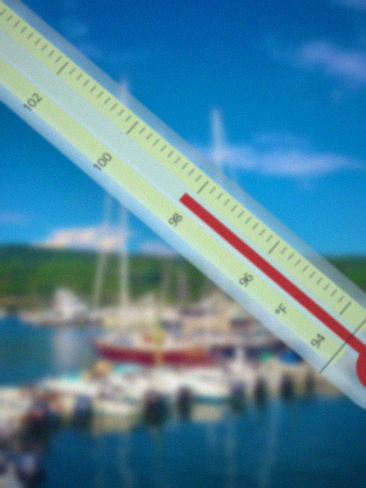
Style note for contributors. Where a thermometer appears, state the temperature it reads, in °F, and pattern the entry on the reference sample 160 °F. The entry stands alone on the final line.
98.2 °F
